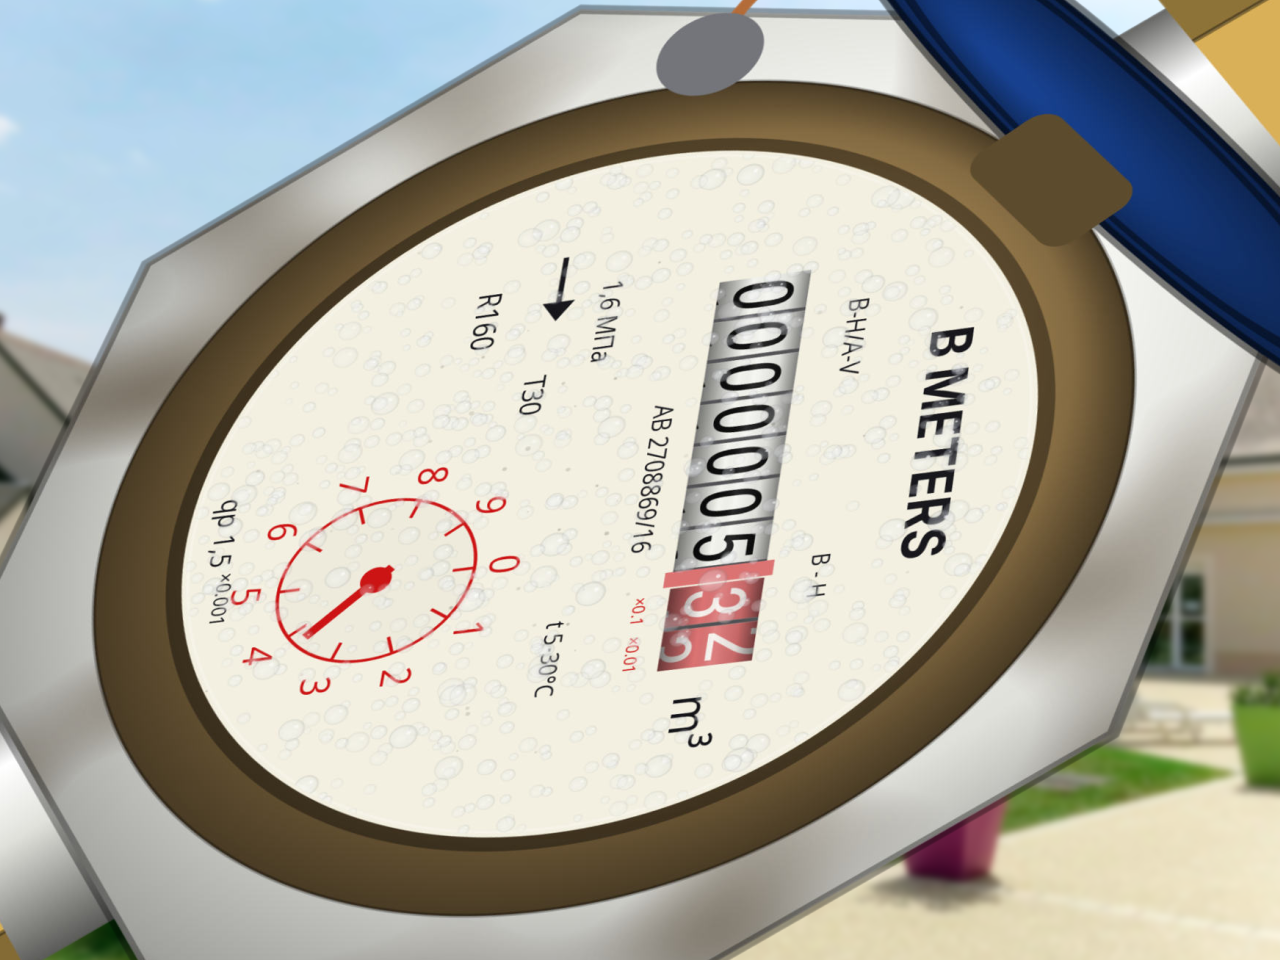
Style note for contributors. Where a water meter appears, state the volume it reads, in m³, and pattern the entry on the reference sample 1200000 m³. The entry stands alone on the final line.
5.323 m³
